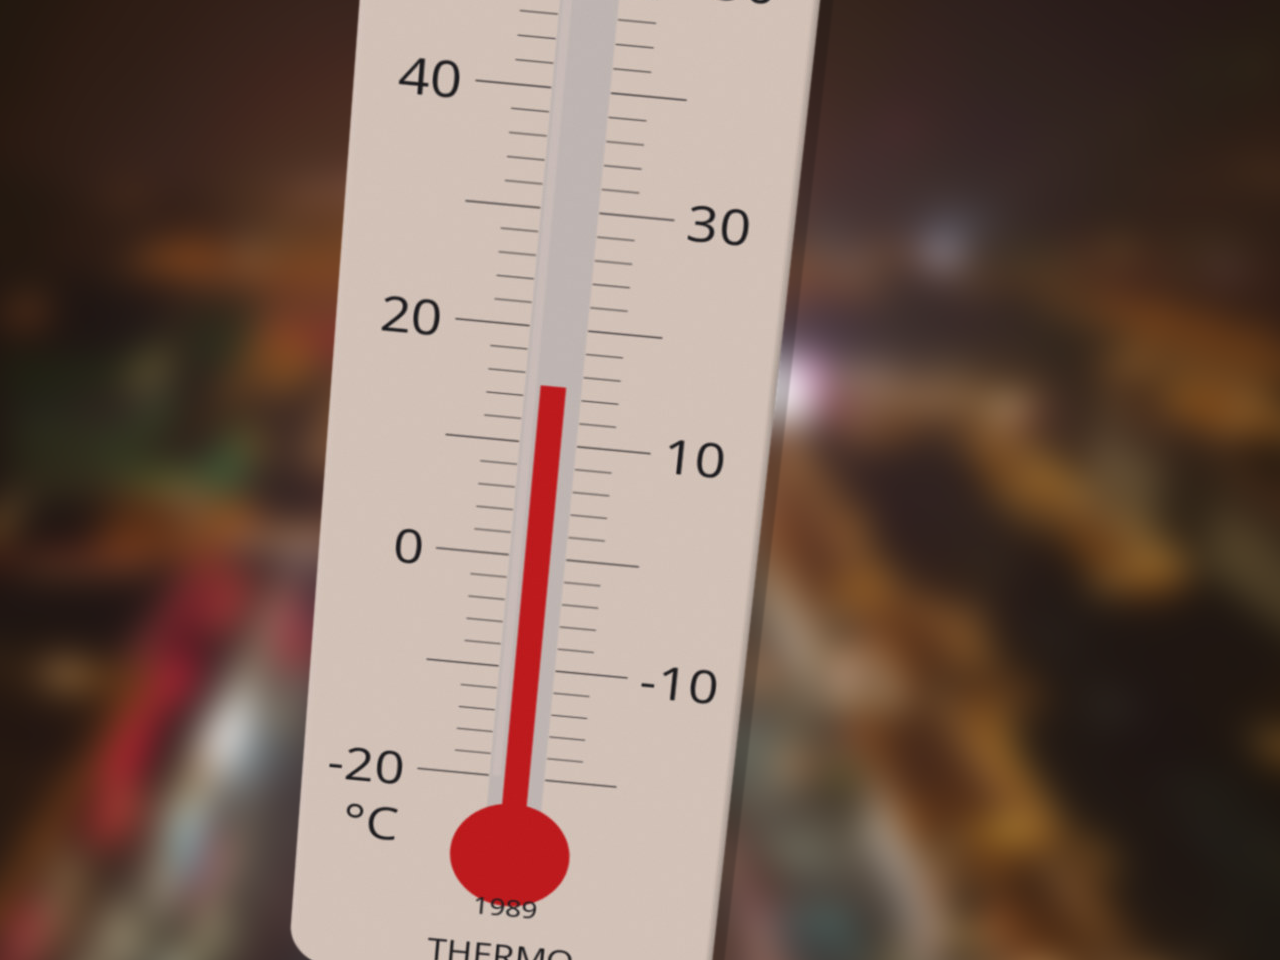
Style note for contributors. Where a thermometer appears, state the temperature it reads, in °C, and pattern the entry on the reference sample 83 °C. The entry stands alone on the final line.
15 °C
